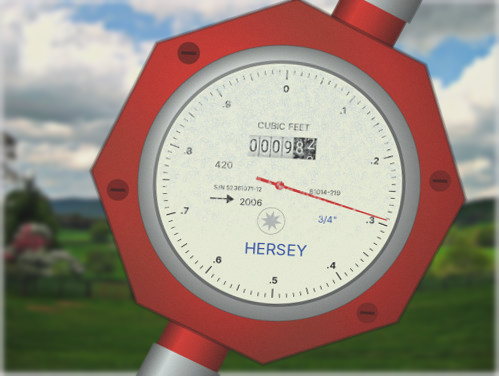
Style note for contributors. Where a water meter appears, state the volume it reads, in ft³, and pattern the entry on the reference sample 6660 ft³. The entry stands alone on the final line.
982.29 ft³
